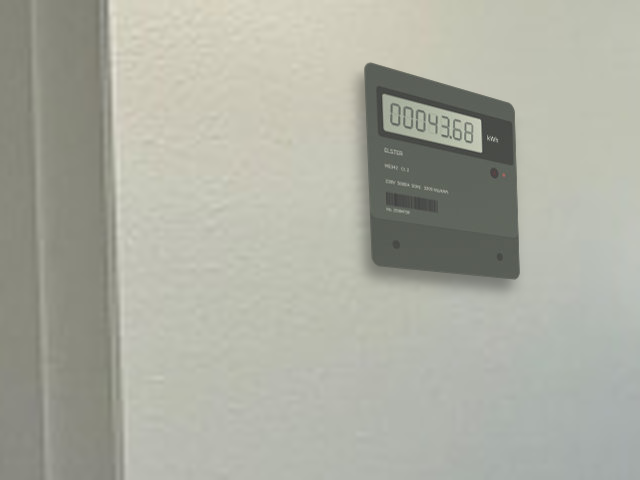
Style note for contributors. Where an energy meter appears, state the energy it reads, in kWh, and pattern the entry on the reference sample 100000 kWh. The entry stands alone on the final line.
43.68 kWh
